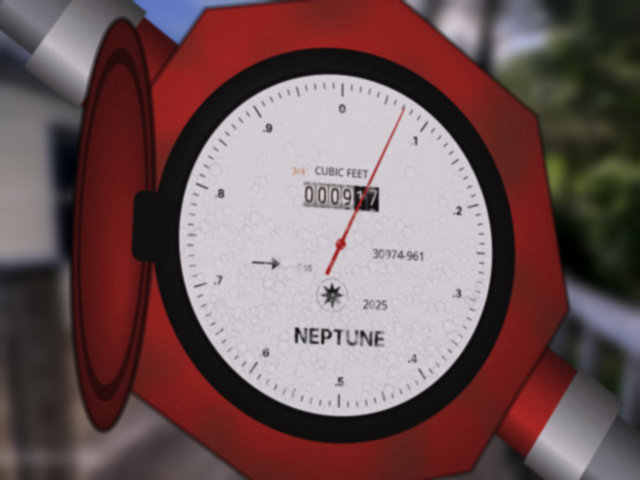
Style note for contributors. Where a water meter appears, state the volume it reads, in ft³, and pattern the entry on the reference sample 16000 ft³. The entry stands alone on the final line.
917.07 ft³
